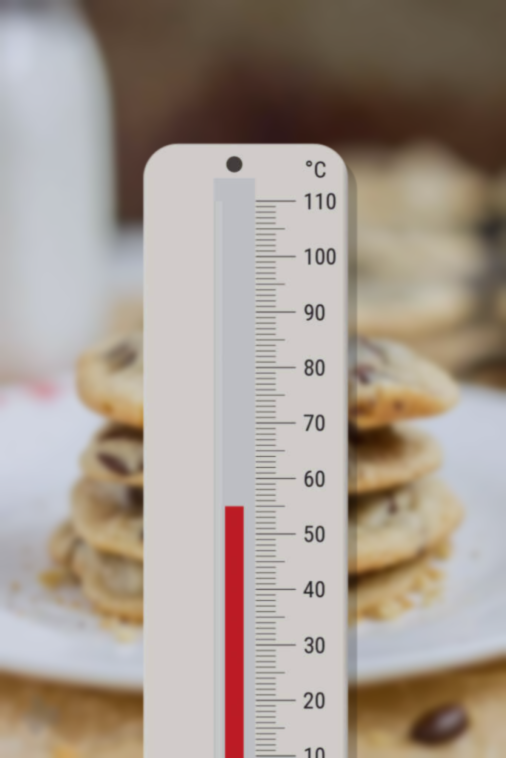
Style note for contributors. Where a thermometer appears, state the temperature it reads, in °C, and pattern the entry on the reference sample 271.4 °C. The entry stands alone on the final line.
55 °C
